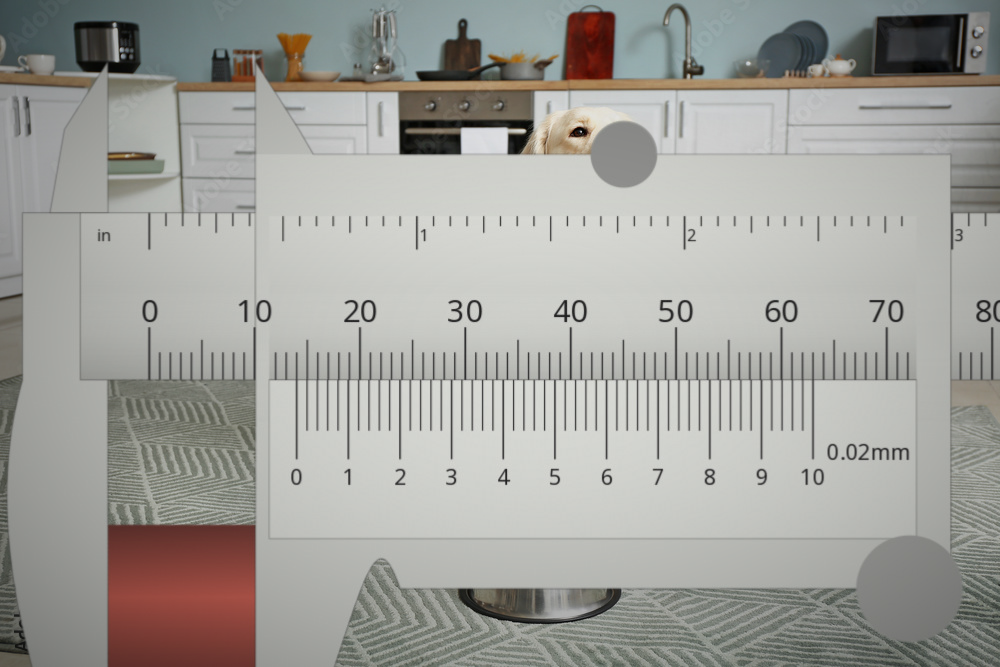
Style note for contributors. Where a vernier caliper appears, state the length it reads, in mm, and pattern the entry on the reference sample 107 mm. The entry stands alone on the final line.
14.0 mm
